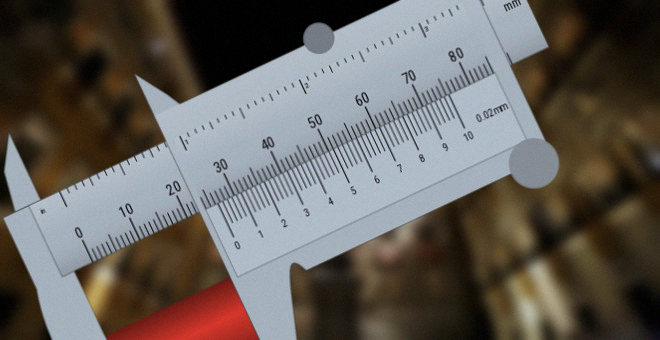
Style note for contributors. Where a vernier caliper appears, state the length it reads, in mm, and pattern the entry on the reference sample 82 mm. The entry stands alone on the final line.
26.5 mm
